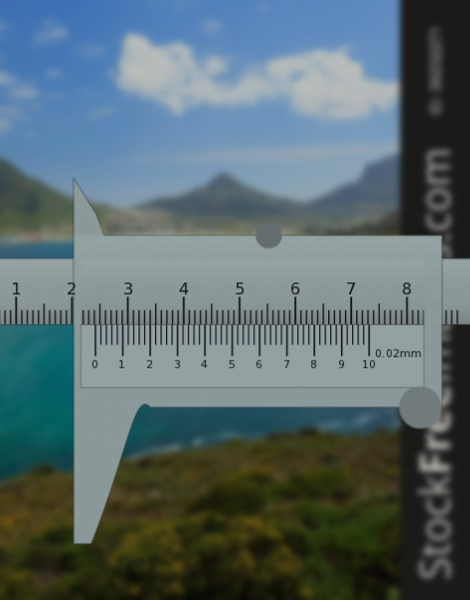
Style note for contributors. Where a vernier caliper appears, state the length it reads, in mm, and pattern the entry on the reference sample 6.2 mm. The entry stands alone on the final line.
24.2 mm
